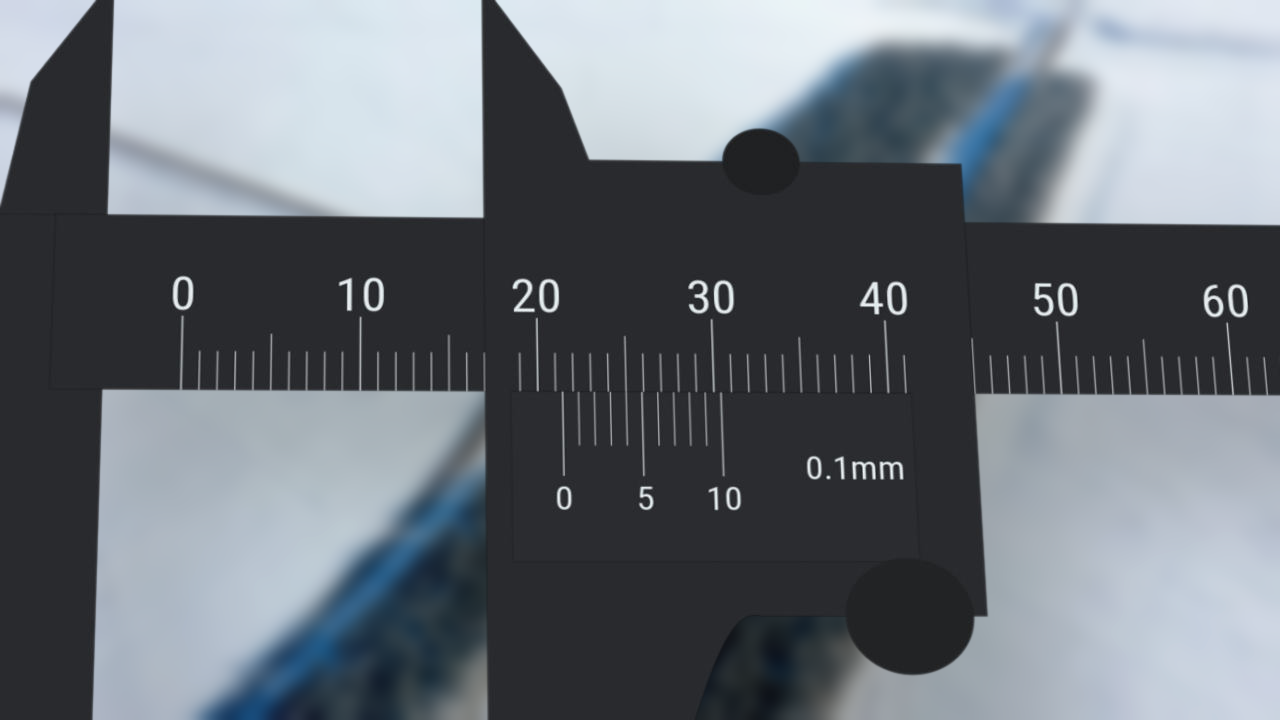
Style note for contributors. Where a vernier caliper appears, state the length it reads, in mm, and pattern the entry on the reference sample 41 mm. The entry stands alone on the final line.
21.4 mm
